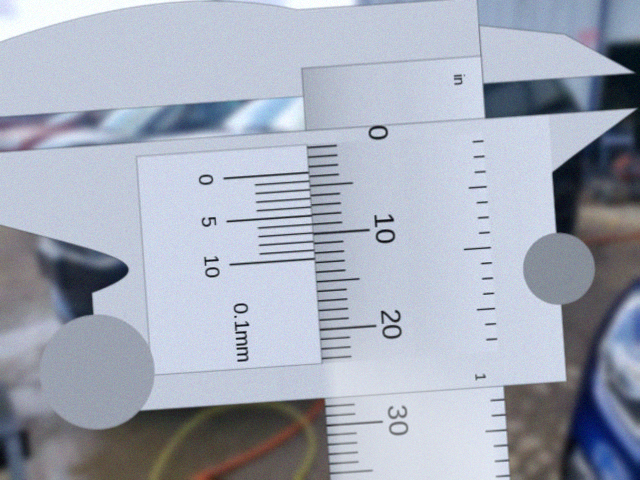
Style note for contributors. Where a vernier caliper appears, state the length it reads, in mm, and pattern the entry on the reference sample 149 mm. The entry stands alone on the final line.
3.6 mm
